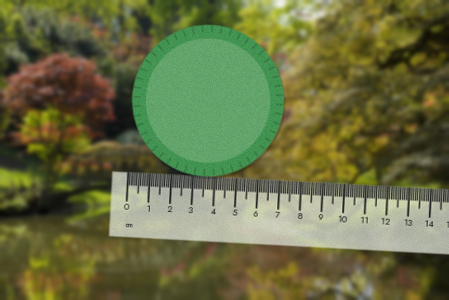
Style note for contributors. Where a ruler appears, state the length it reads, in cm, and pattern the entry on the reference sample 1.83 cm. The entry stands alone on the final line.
7 cm
